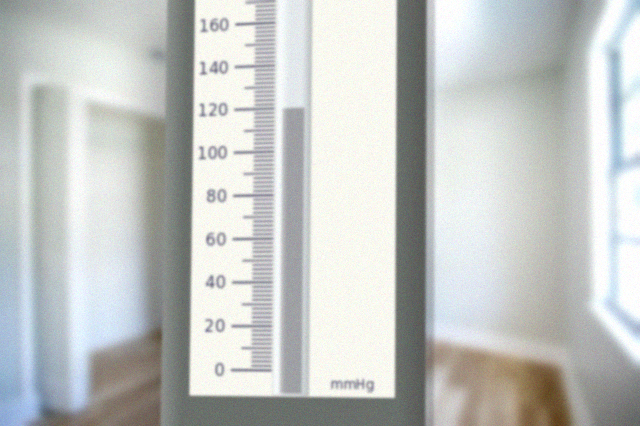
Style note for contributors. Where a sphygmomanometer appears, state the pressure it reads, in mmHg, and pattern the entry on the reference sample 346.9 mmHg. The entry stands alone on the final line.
120 mmHg
